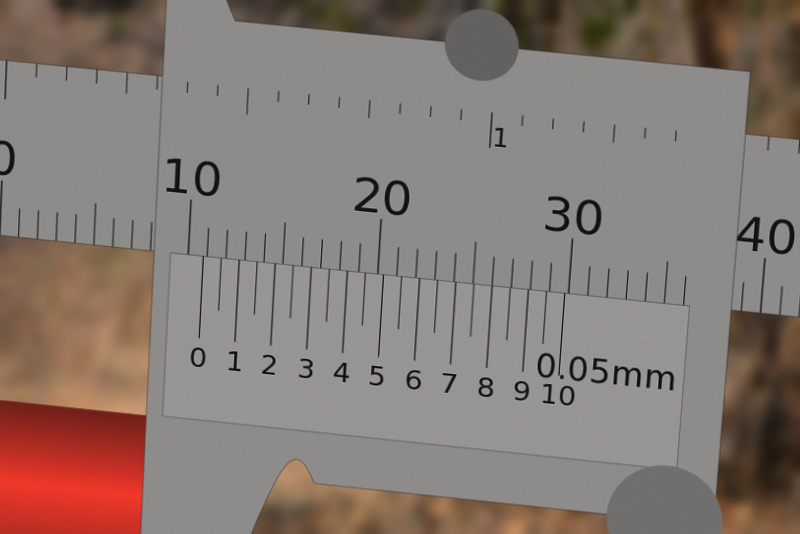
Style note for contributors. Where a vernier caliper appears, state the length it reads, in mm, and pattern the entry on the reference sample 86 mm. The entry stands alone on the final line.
10.8 mm
